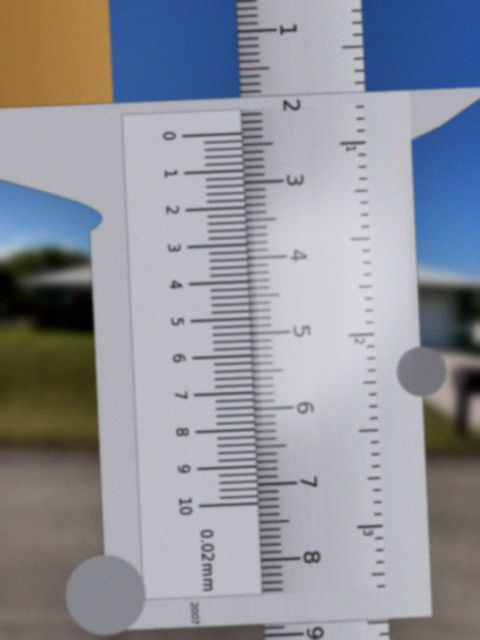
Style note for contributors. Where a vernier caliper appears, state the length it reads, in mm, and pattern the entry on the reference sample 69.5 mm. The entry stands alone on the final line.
23.5 mm
